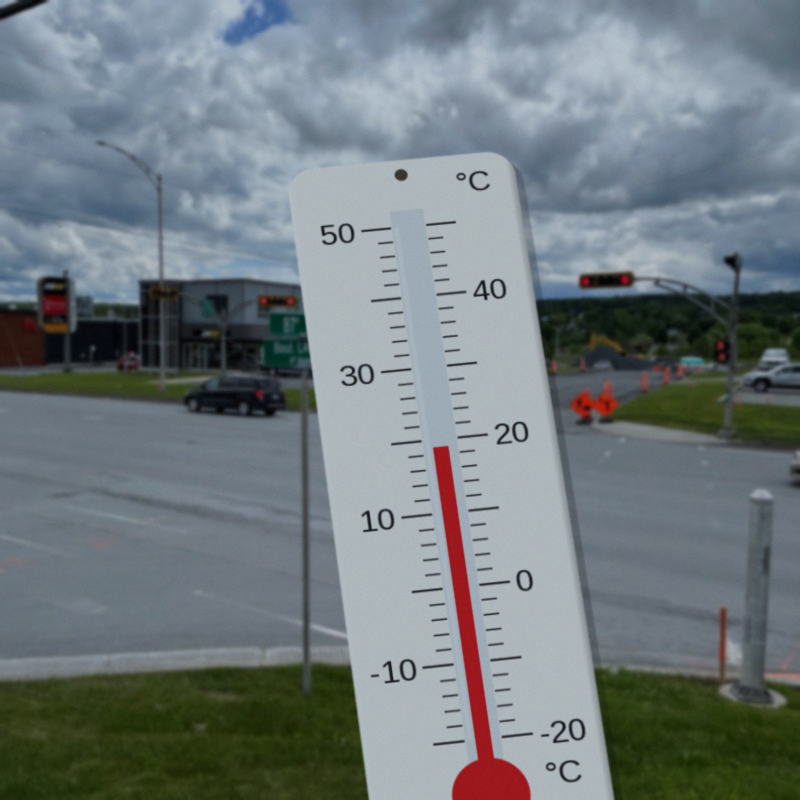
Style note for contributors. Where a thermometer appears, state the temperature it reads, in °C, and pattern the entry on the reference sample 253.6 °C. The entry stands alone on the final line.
19 °C
